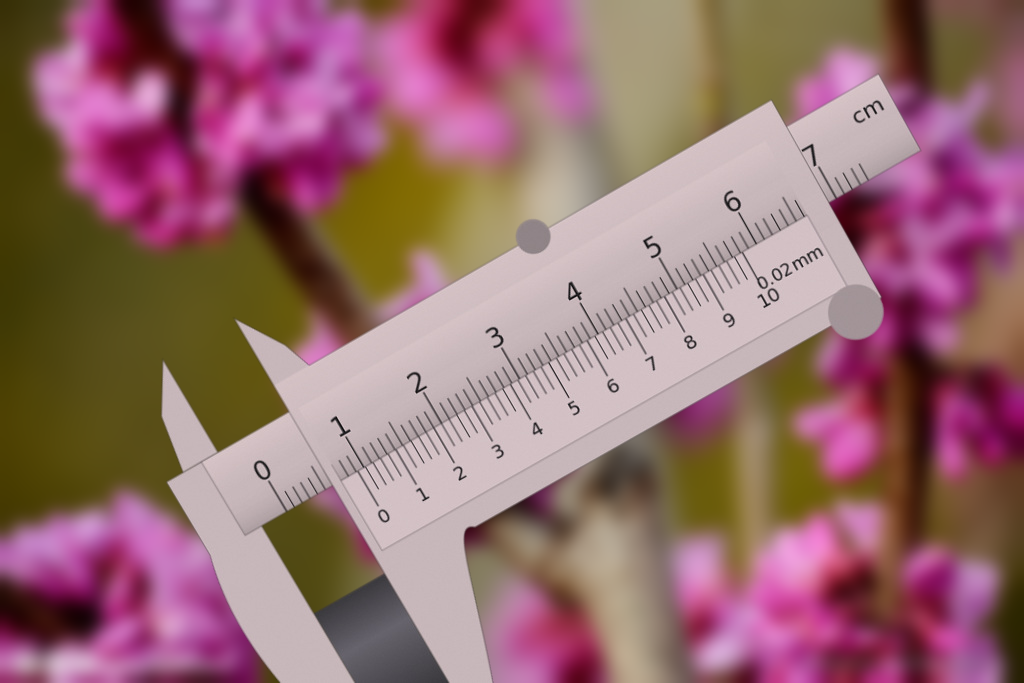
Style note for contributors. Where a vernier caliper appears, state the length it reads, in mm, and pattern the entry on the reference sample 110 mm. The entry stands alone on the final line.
9.2 mm
